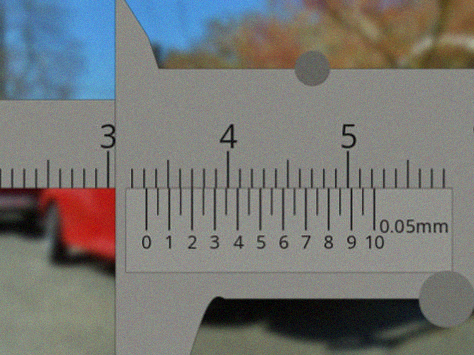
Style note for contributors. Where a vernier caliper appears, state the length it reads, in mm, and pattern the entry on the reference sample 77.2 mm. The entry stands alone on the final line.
33.2 mm
